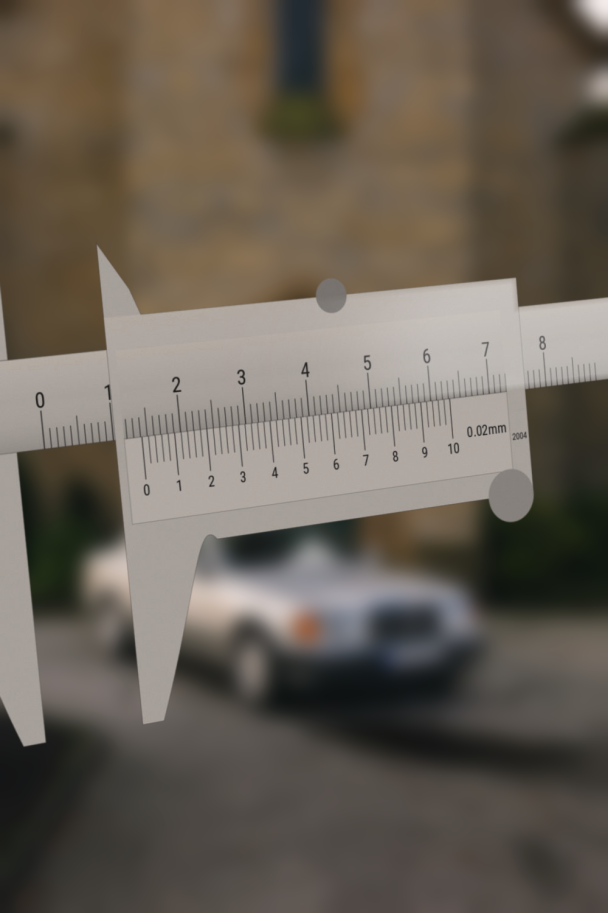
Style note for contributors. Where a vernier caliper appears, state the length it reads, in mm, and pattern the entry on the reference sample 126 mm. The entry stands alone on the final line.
14.2 mm
